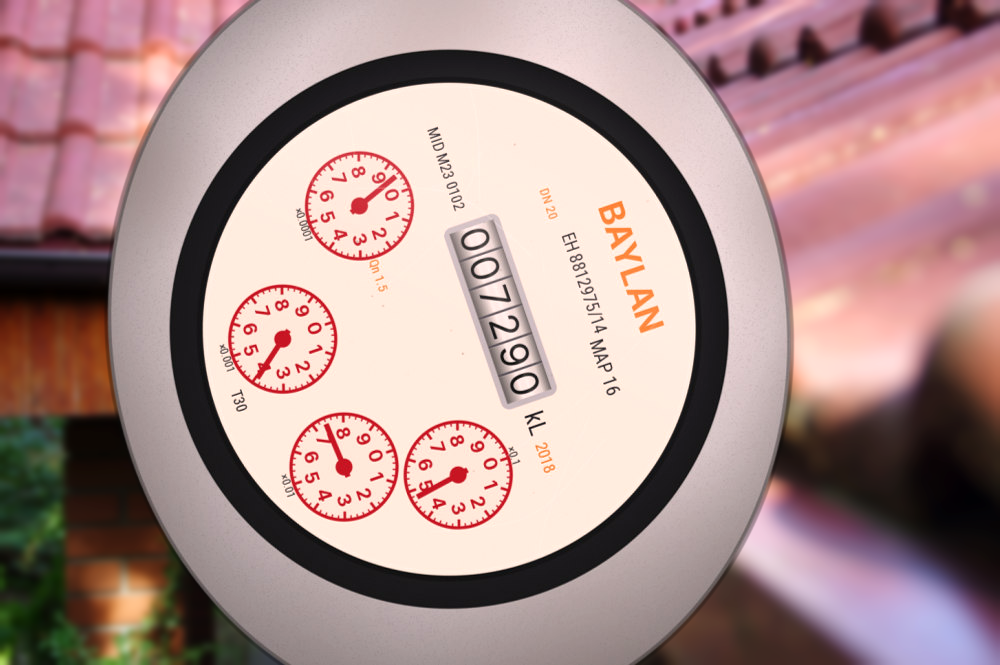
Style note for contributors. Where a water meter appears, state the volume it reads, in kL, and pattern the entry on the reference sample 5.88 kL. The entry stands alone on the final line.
7290.4739 kL
